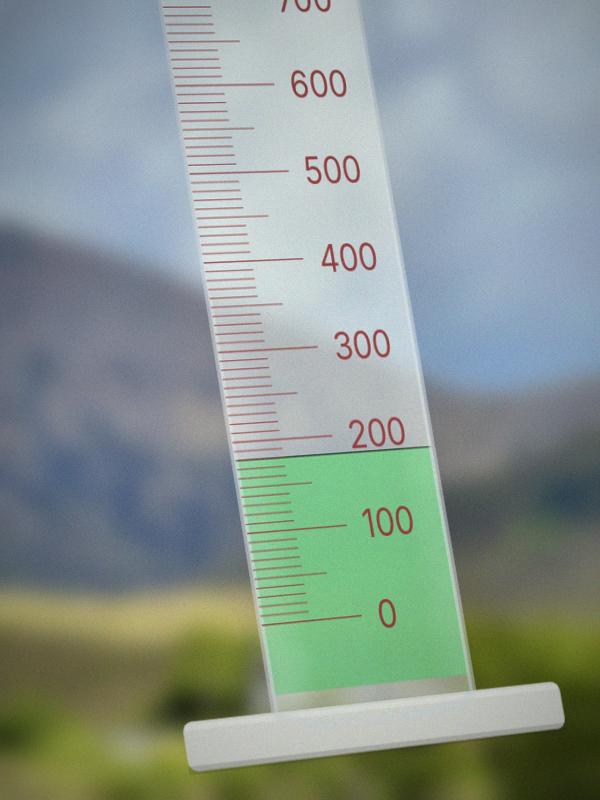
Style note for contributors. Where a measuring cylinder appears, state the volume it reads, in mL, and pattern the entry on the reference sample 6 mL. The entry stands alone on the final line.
180 mL
